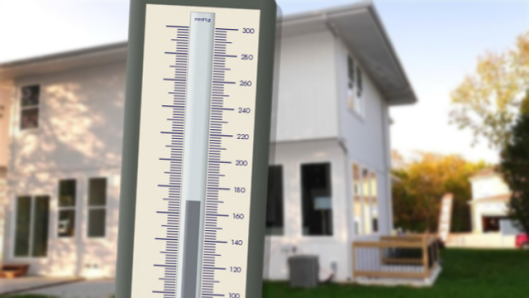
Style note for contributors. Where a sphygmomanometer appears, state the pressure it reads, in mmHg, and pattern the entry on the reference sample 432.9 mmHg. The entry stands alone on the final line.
170 mmHg
